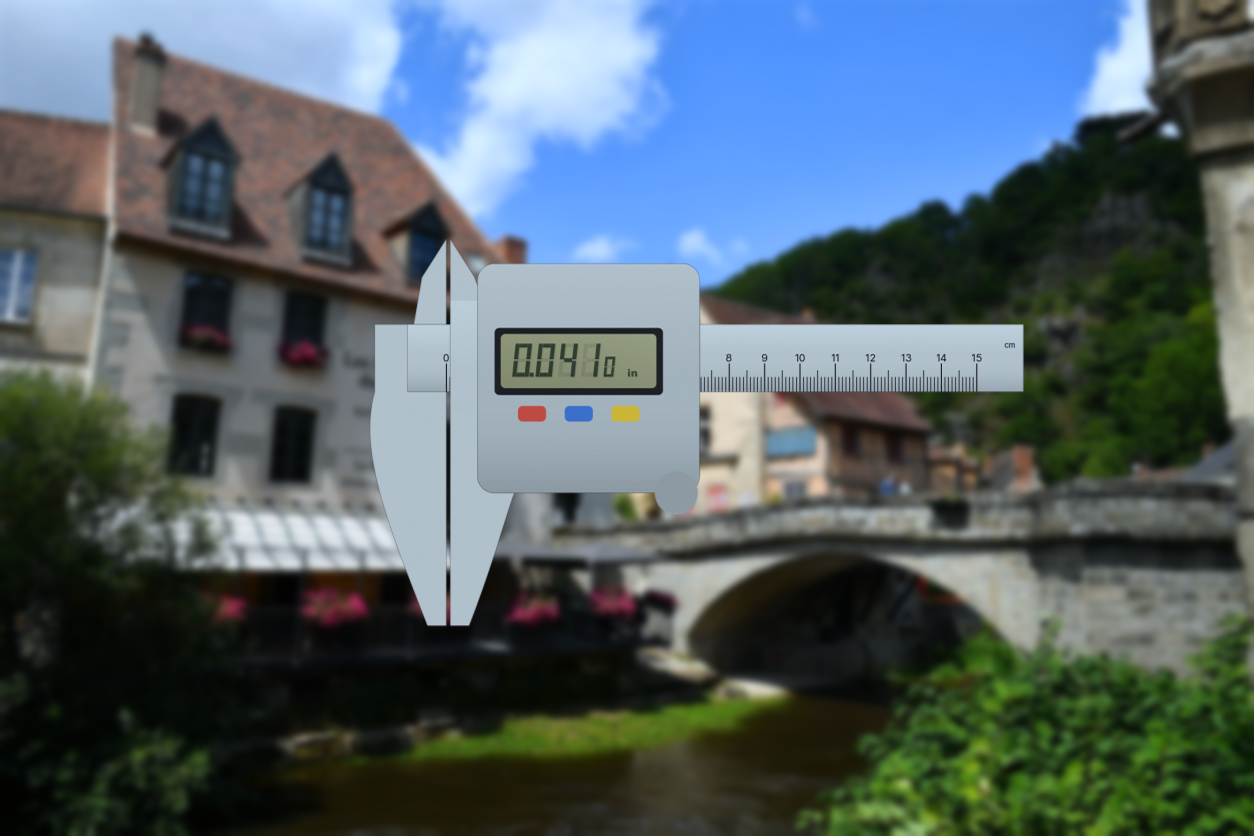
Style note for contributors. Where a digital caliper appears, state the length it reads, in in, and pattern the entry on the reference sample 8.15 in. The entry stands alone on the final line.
0.0410 in
